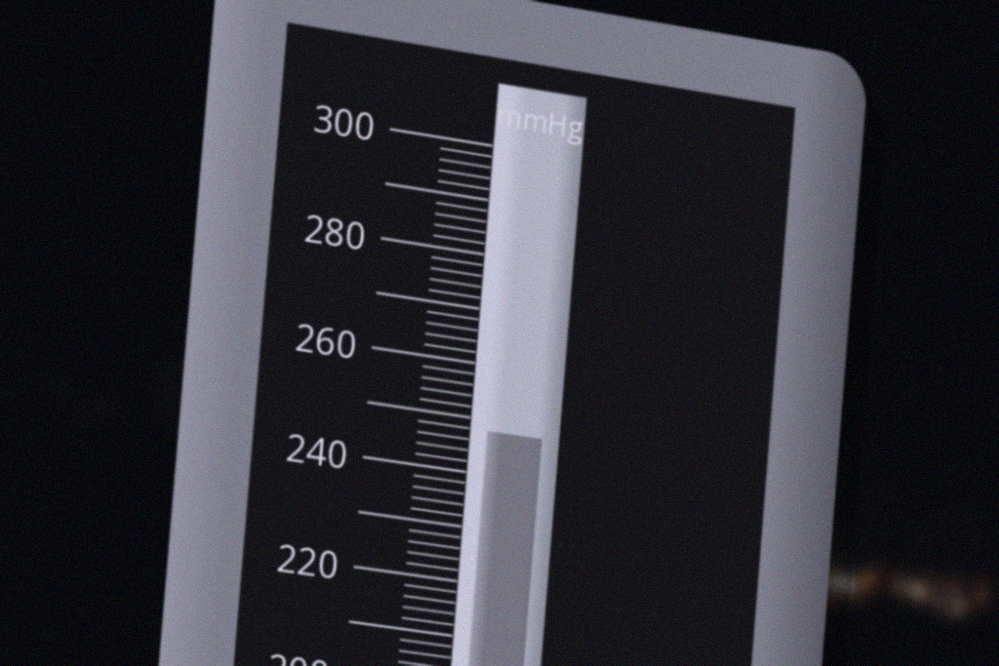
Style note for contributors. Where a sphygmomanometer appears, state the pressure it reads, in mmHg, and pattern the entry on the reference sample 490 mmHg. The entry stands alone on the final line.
248 mmHg
